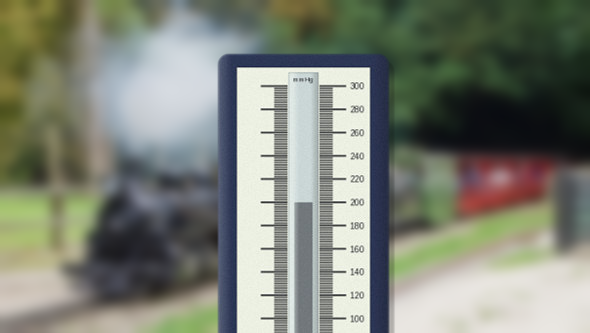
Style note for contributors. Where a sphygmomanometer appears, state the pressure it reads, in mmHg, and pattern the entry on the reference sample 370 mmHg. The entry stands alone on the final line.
200 mmHg
